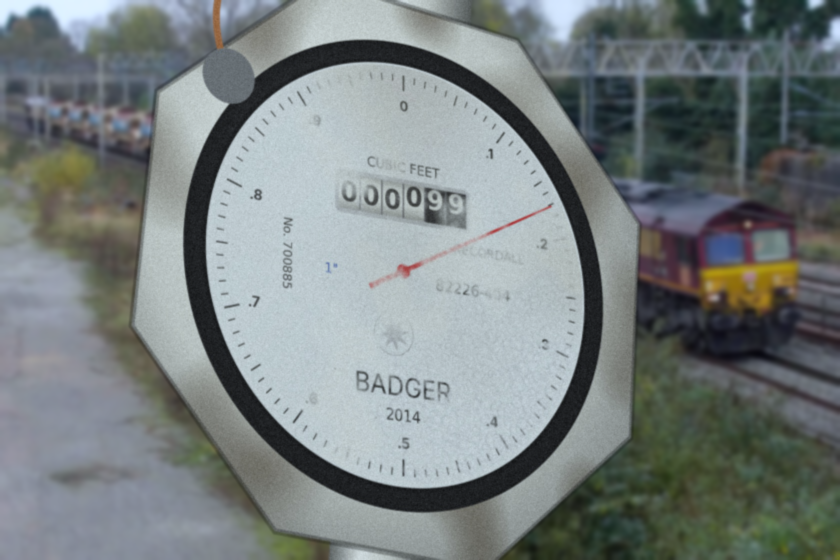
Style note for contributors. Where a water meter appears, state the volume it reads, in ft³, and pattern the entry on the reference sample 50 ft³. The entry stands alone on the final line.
99.17 ft³
